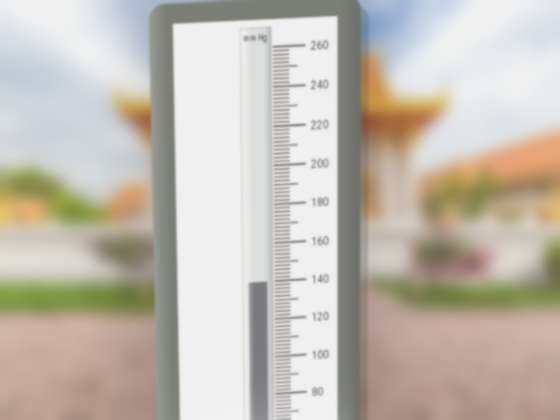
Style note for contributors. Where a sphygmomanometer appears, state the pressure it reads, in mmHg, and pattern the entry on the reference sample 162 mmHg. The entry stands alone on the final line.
140 mmHg
